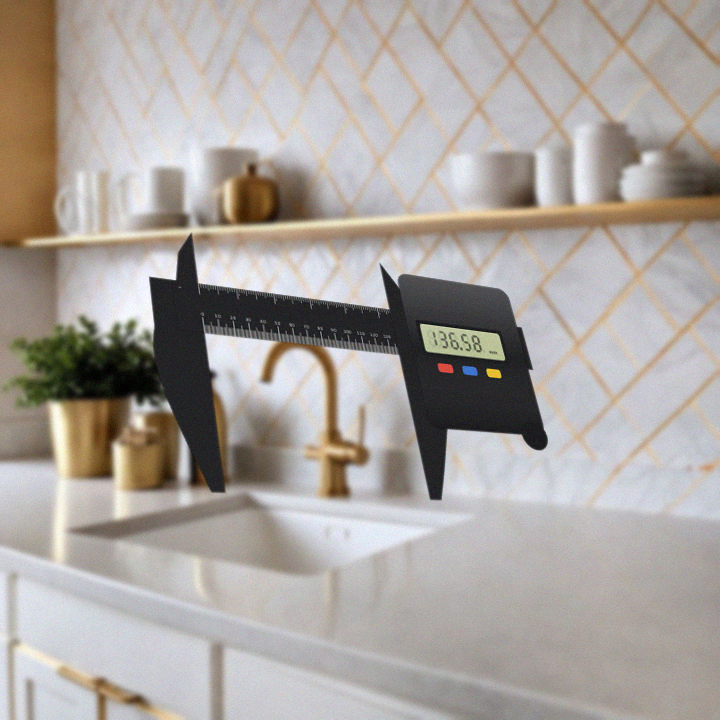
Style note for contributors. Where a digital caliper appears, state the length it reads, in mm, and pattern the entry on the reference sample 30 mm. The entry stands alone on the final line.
136.58 mm
